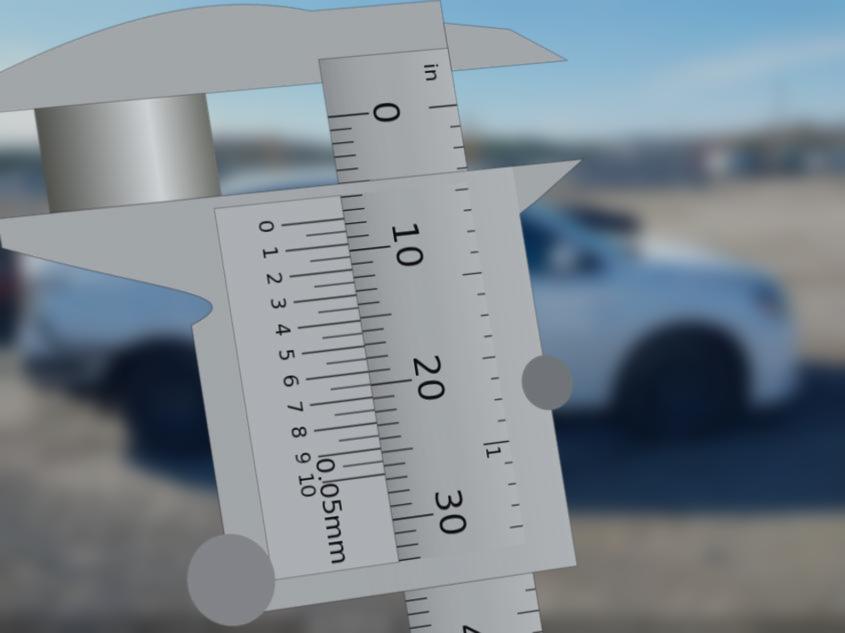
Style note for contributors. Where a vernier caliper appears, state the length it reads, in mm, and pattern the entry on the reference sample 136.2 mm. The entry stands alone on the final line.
7.6 mm
